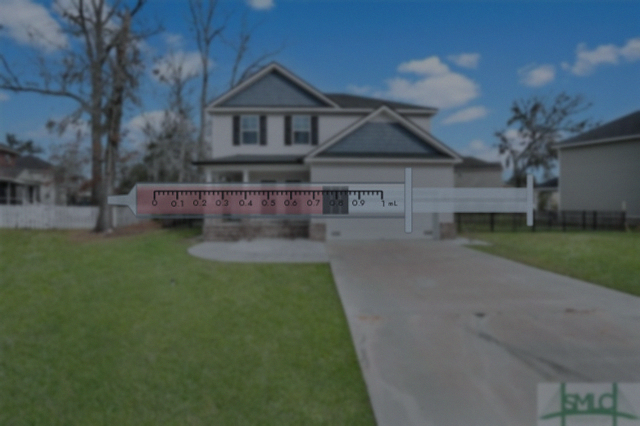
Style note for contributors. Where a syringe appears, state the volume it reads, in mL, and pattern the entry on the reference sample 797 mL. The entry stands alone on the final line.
0.74 mL
